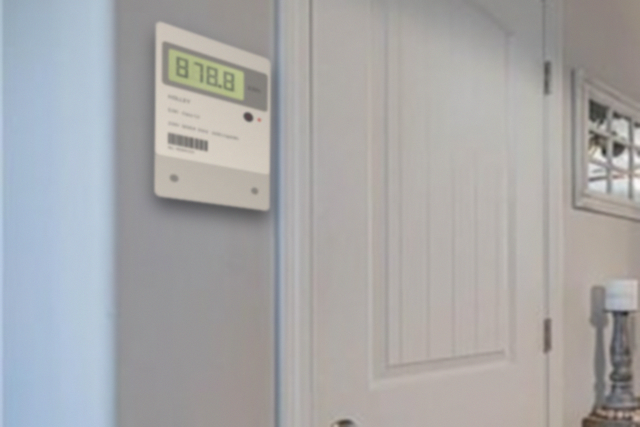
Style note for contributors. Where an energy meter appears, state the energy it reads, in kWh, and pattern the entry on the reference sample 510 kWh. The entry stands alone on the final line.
878.8 kWh
